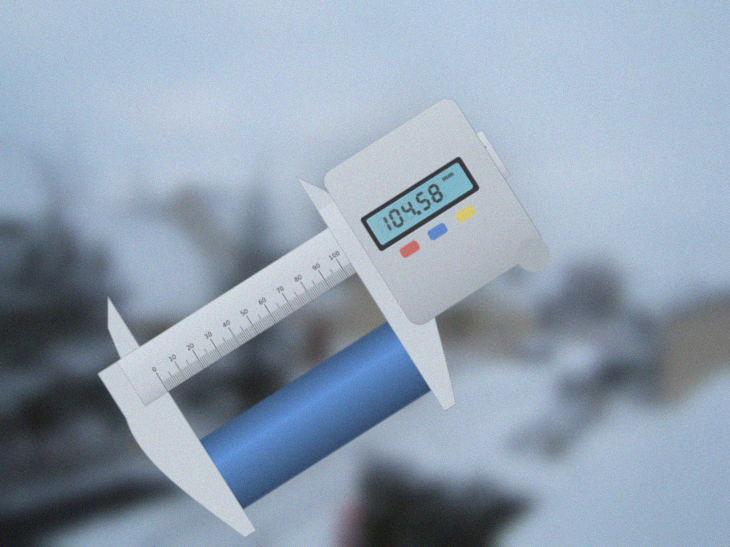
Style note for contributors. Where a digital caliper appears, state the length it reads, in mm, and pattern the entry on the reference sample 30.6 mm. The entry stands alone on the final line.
104.58 mm
